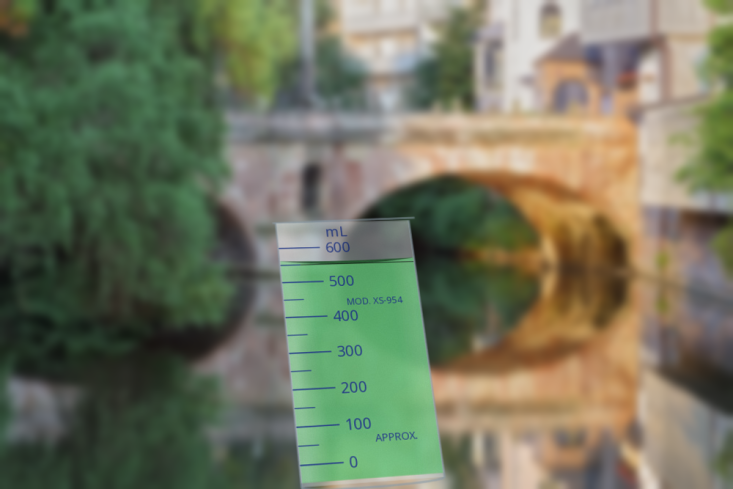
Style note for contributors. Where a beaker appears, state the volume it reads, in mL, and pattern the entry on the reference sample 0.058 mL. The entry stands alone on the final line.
550 mL
